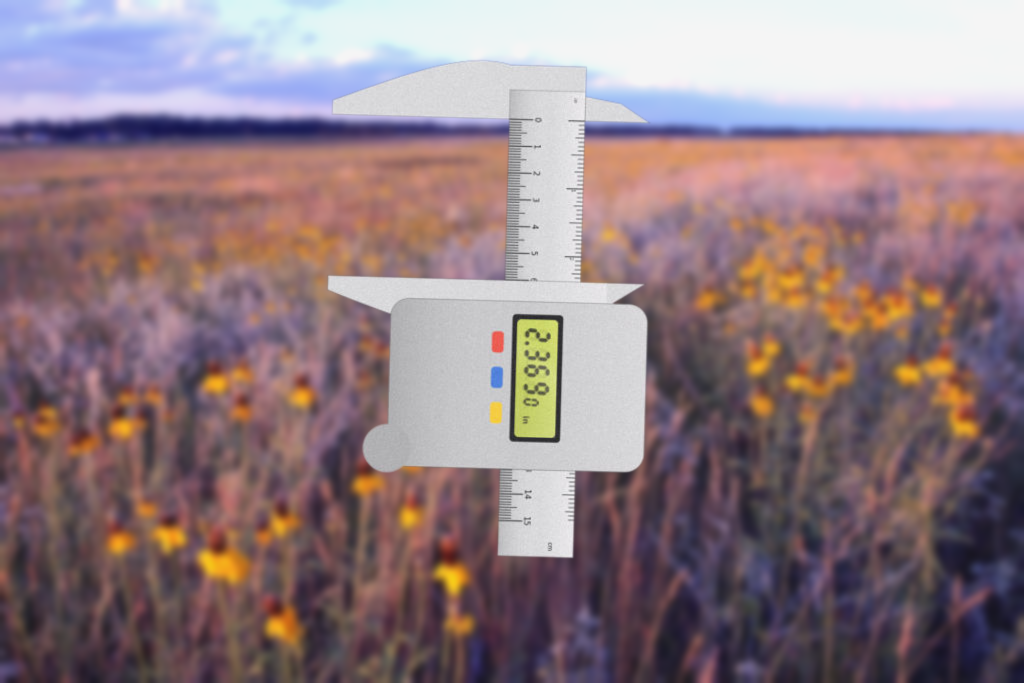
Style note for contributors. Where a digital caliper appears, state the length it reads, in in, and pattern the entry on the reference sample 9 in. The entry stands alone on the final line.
2.3690 in
